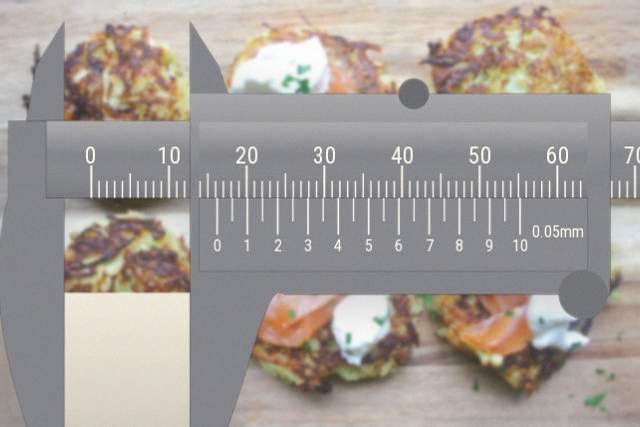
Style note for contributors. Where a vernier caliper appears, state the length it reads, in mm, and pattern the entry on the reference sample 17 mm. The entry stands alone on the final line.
16.2 mm
